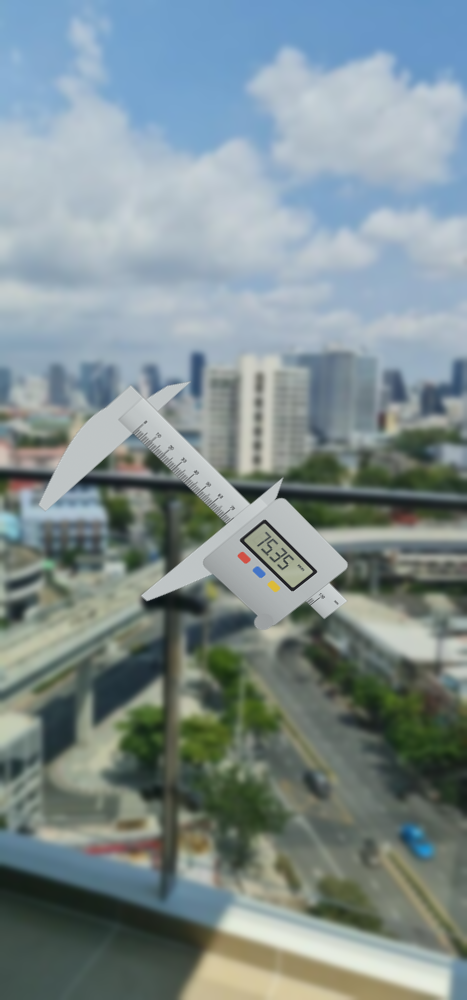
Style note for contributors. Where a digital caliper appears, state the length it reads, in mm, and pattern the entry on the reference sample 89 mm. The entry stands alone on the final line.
75.35 mm
